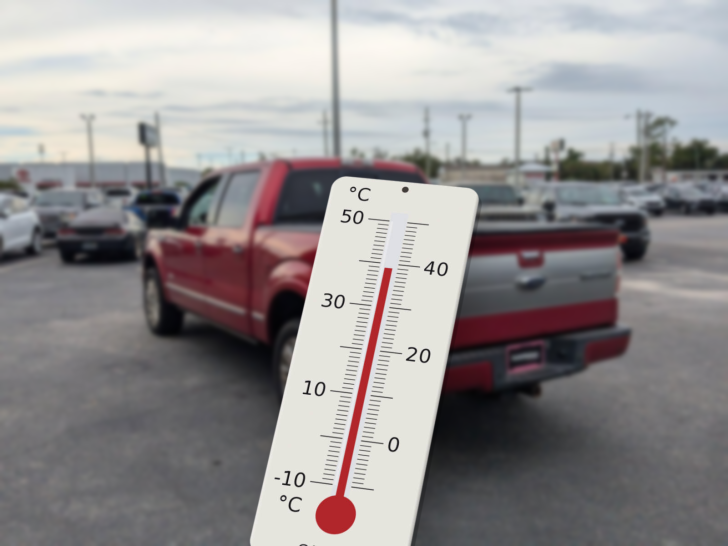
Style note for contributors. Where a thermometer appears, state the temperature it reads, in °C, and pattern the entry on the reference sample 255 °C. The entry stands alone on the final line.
39 °C
